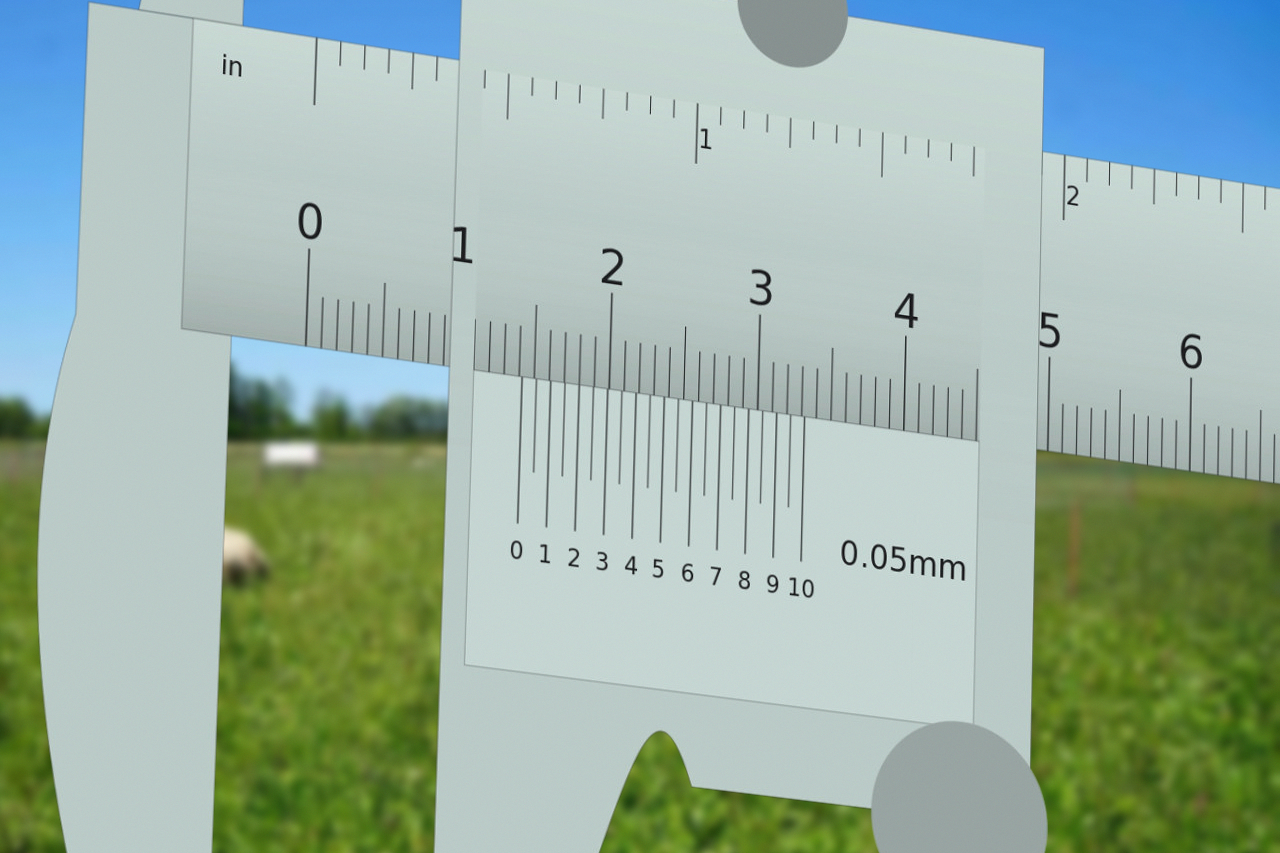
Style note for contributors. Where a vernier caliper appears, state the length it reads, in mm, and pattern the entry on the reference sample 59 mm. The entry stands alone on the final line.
14.2 mm
